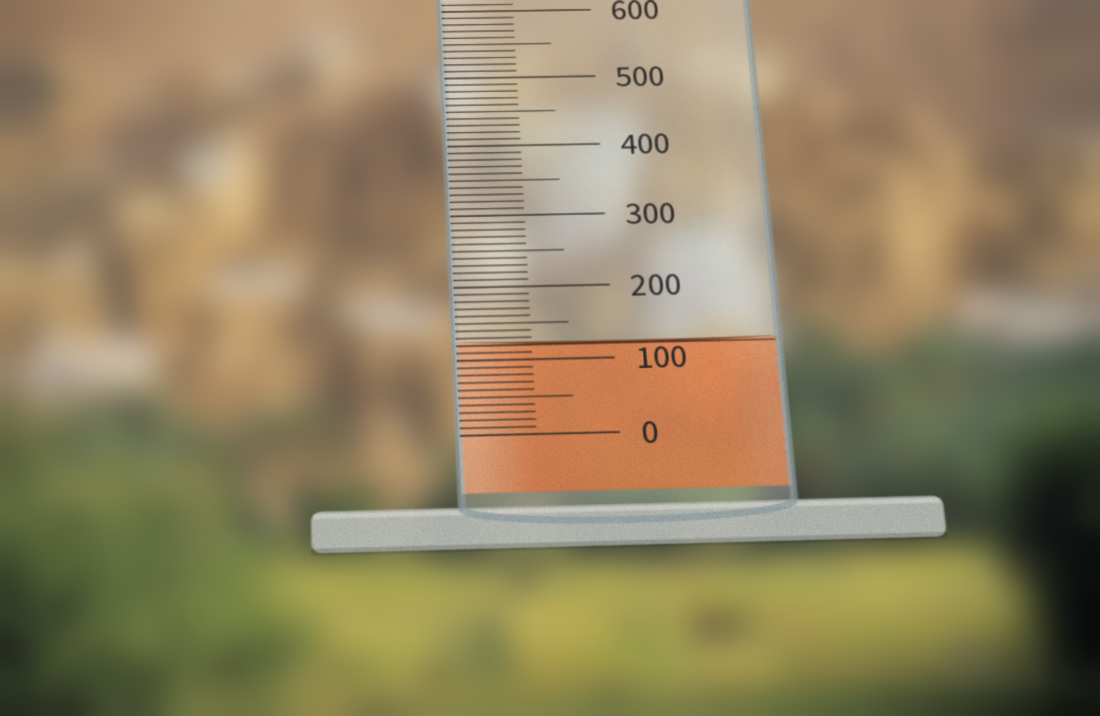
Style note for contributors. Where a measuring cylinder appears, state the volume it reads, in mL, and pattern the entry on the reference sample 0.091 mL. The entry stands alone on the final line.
120 mL
